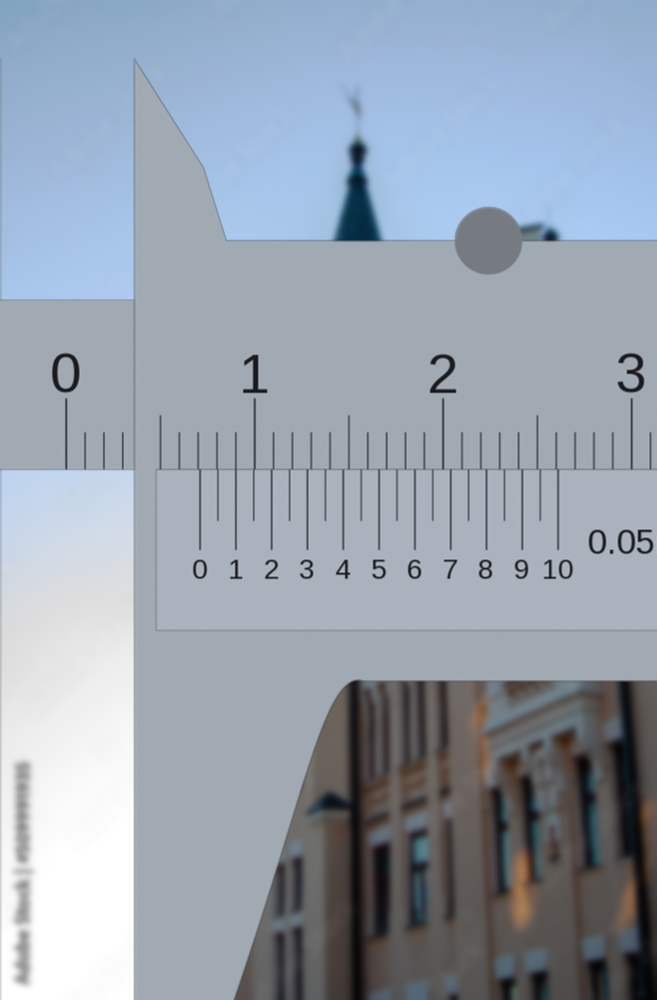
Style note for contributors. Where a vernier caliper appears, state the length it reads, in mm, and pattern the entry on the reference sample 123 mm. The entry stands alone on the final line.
7.1 mm
